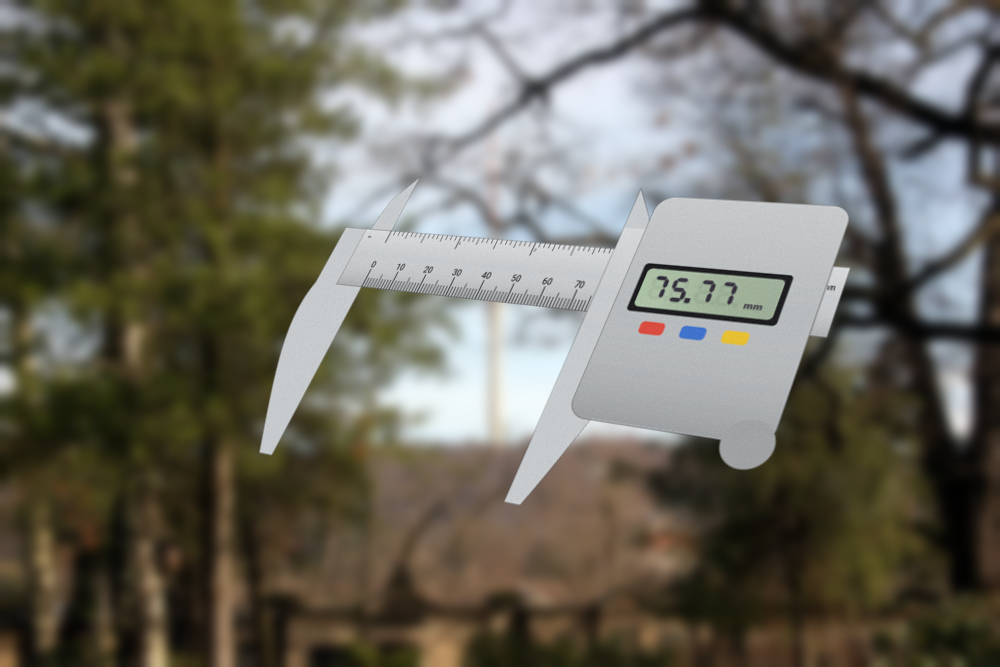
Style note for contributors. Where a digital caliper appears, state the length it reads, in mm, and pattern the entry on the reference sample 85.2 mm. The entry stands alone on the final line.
75.77 mm
